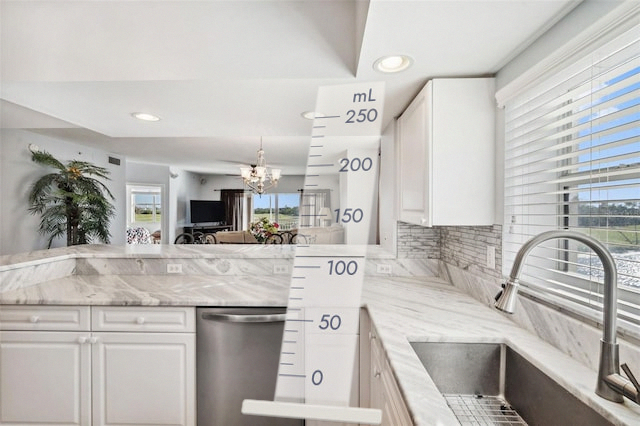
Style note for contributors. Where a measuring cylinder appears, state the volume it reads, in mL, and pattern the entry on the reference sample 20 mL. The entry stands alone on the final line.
110 mL
